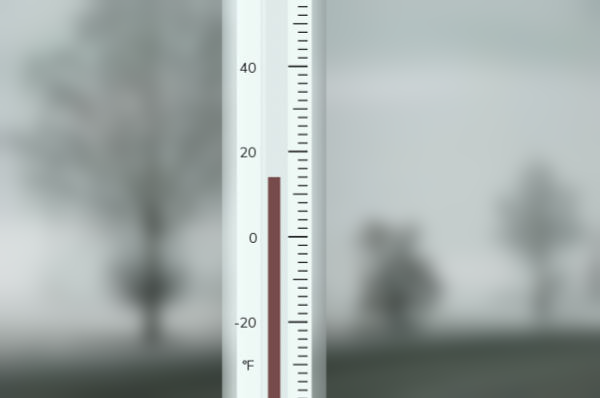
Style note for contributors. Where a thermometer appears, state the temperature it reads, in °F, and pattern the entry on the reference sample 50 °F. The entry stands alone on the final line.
14 °F
